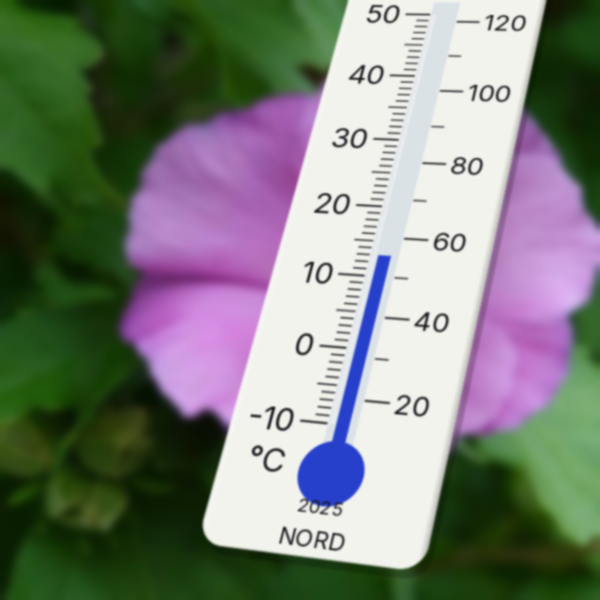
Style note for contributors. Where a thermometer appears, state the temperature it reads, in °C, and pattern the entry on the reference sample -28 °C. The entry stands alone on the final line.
13 °C
